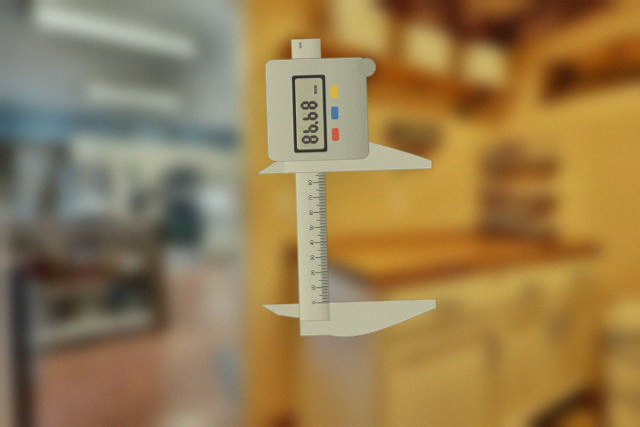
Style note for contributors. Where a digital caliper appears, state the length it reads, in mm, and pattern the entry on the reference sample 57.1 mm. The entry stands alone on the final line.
86.68 mm
